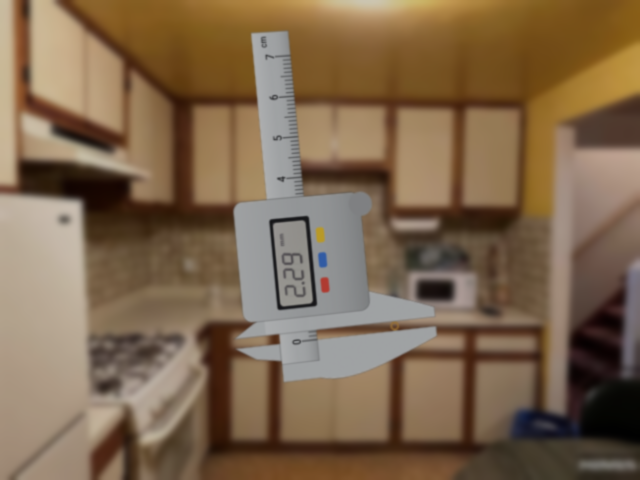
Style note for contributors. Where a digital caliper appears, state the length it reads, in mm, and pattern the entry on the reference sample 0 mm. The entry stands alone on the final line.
2.29 mm
